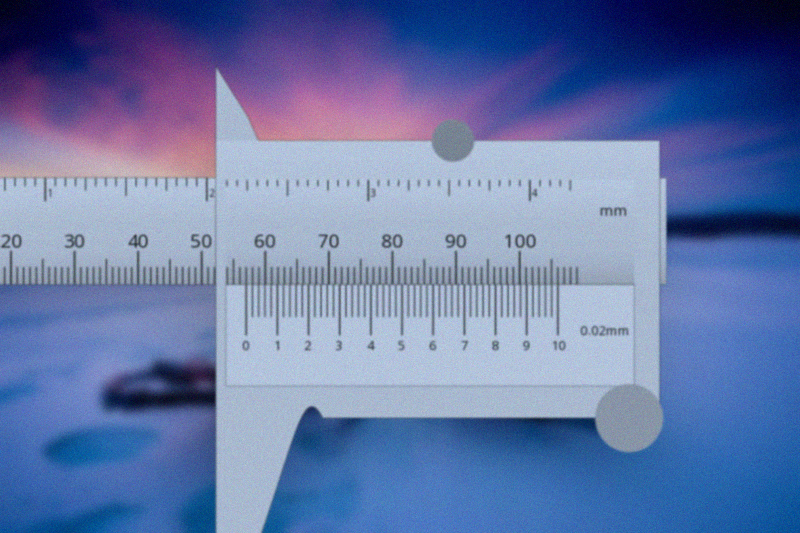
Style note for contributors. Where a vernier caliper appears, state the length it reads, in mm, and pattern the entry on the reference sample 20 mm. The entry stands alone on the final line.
57.0 mm
